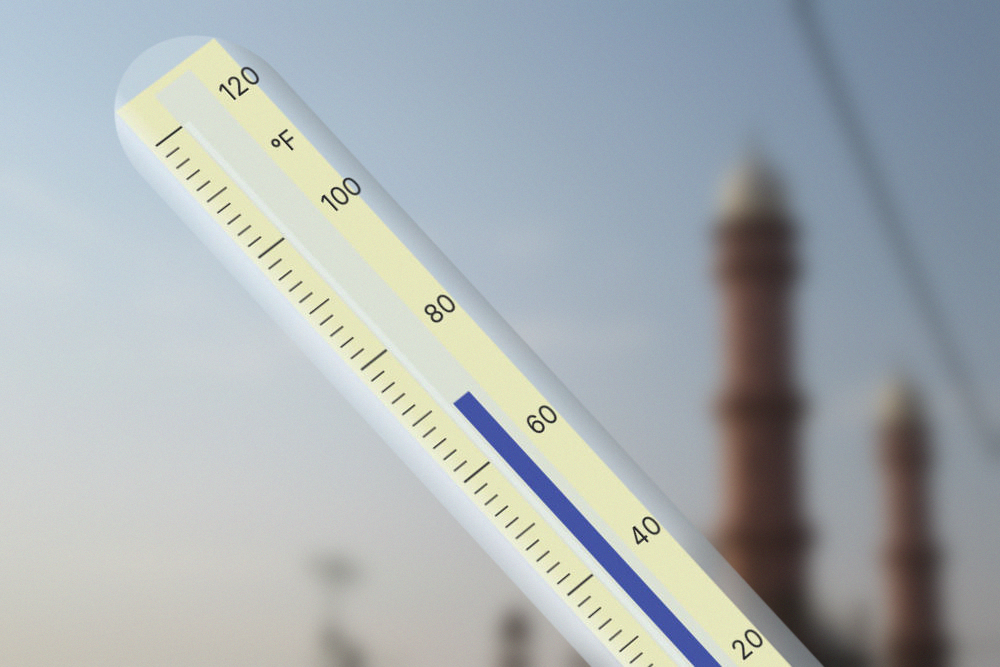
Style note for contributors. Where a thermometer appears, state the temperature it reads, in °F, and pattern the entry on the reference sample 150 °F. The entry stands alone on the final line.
69 °F
